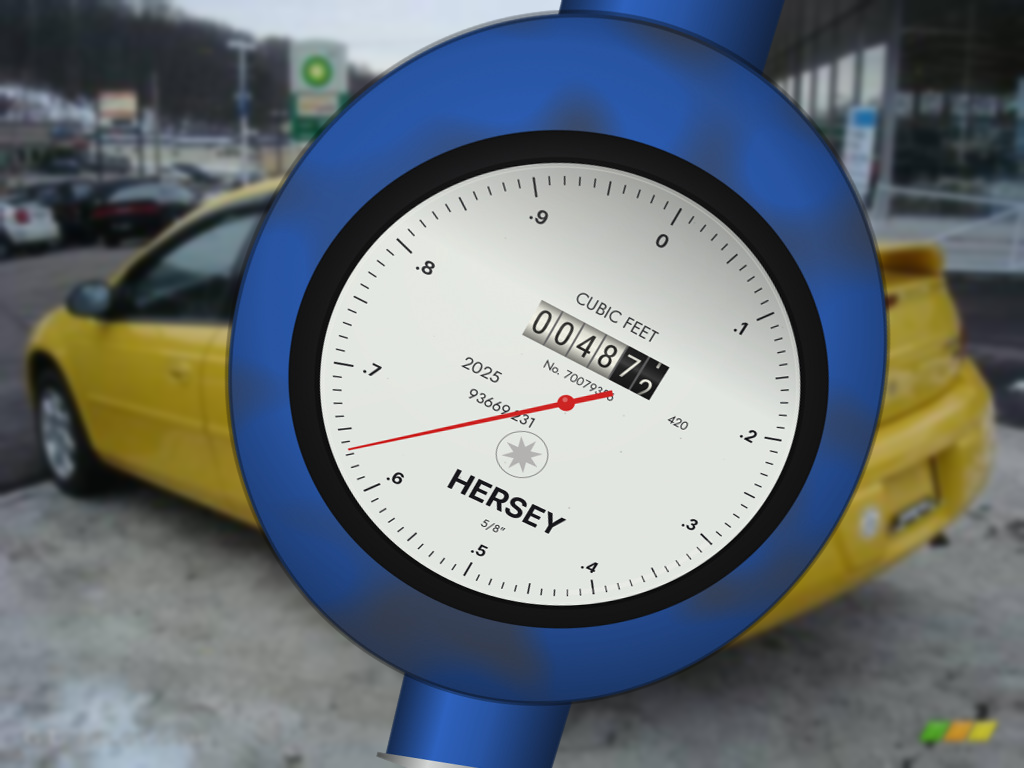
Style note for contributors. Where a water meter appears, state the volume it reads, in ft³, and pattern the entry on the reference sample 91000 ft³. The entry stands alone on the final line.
4871.63 ft³
